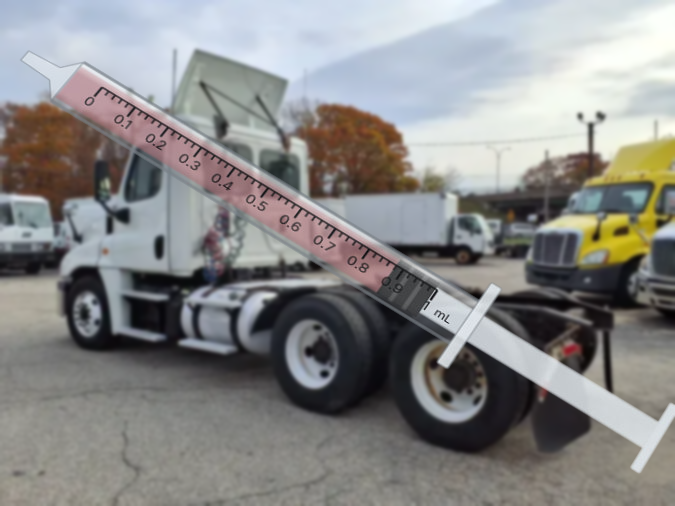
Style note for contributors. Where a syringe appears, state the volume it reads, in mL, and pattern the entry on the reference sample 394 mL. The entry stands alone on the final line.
0.88 mL
